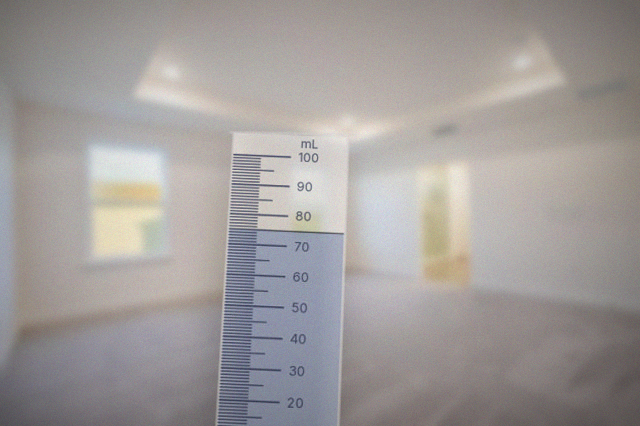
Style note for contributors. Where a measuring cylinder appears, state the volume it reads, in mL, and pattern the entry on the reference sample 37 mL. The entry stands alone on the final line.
75 mL
